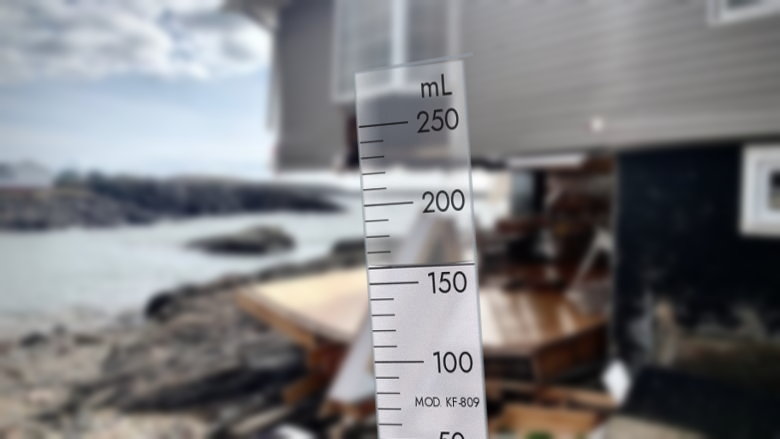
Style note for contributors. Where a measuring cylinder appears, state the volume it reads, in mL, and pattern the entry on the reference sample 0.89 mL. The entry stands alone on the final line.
160 mL
